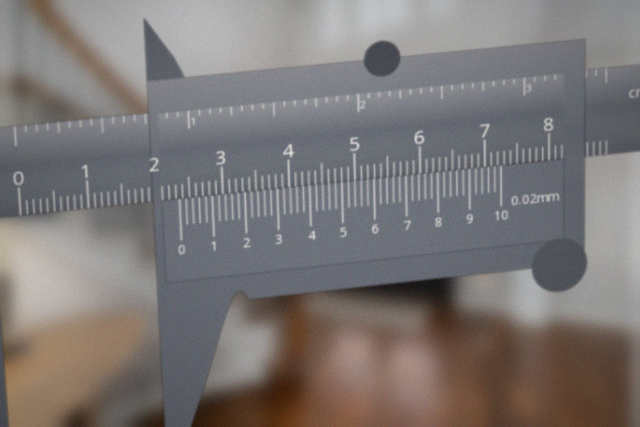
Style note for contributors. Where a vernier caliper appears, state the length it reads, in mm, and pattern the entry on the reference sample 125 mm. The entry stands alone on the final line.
23.5 mm
